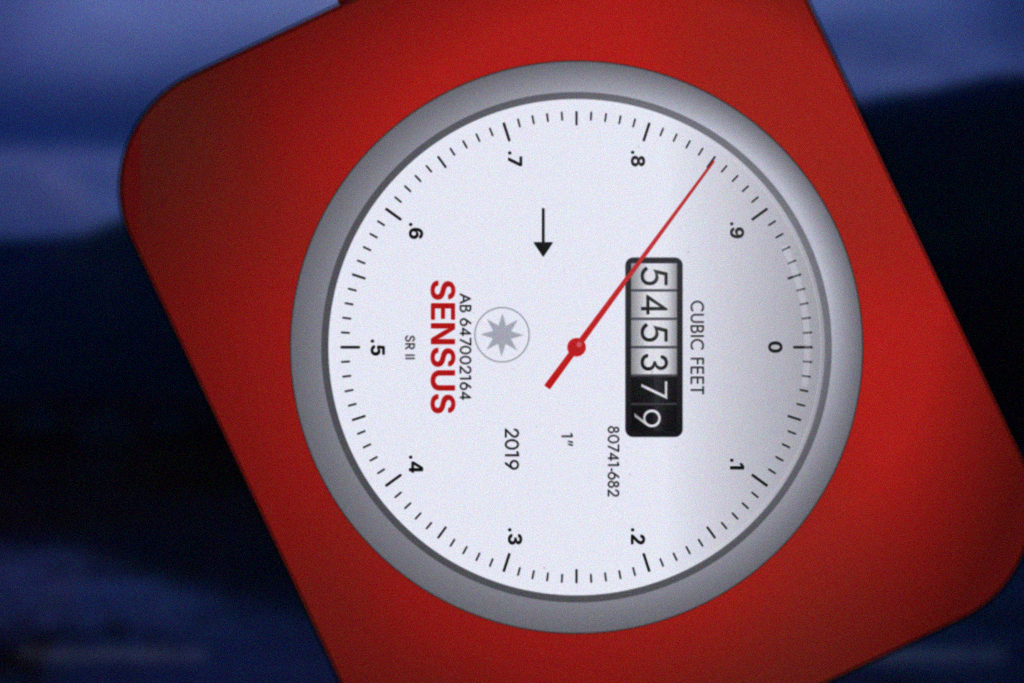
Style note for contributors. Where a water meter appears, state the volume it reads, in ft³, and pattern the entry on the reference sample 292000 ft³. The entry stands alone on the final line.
545378.85 ft³
